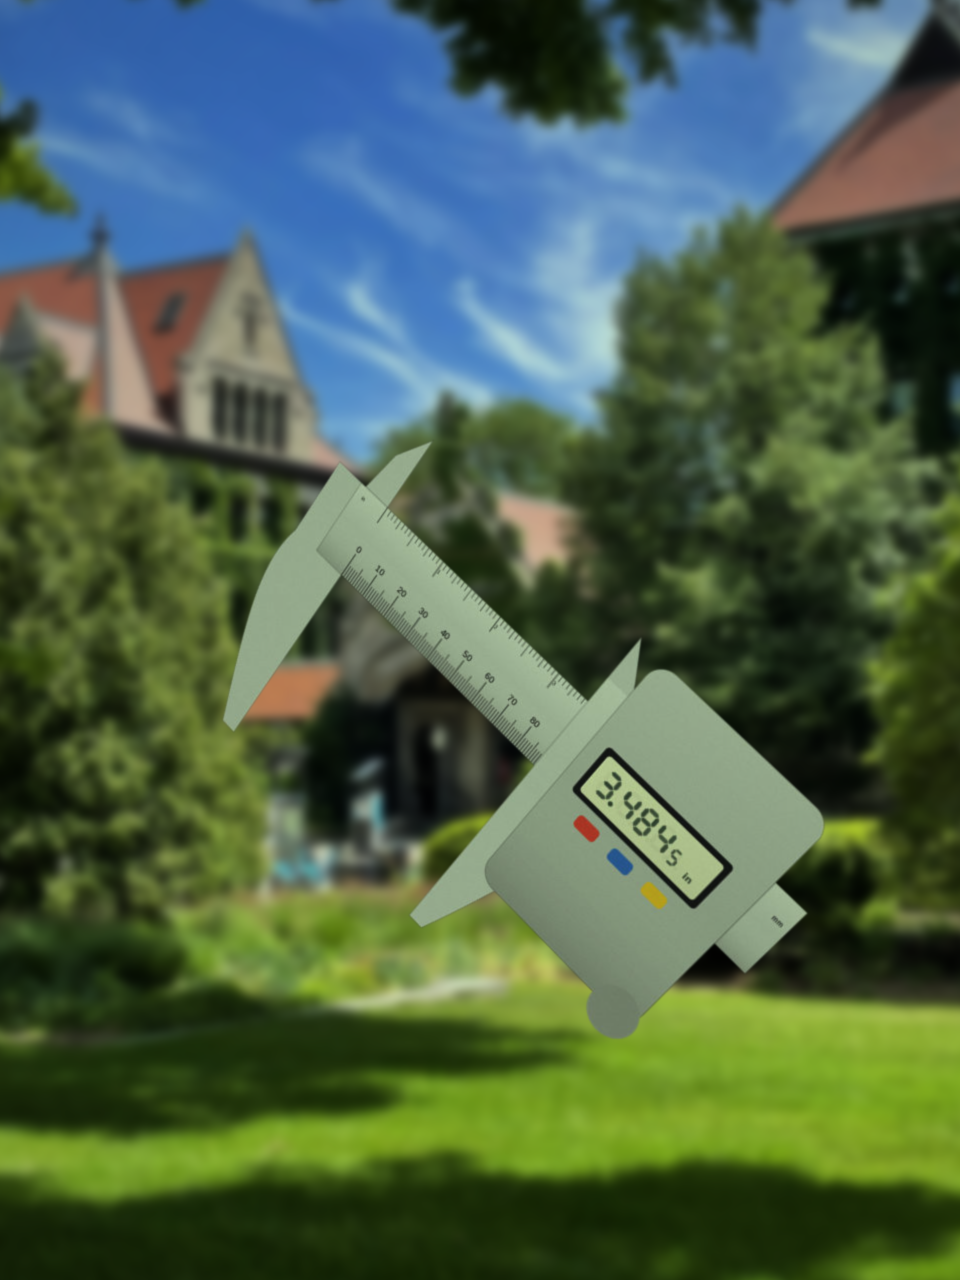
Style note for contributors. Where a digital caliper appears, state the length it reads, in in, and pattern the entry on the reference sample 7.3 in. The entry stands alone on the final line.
3.4845 in
